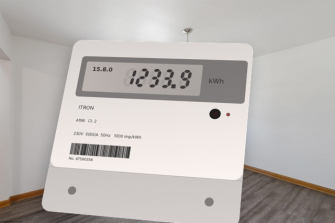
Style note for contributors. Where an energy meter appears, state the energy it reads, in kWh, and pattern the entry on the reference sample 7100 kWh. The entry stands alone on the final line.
1233.9 kWh
